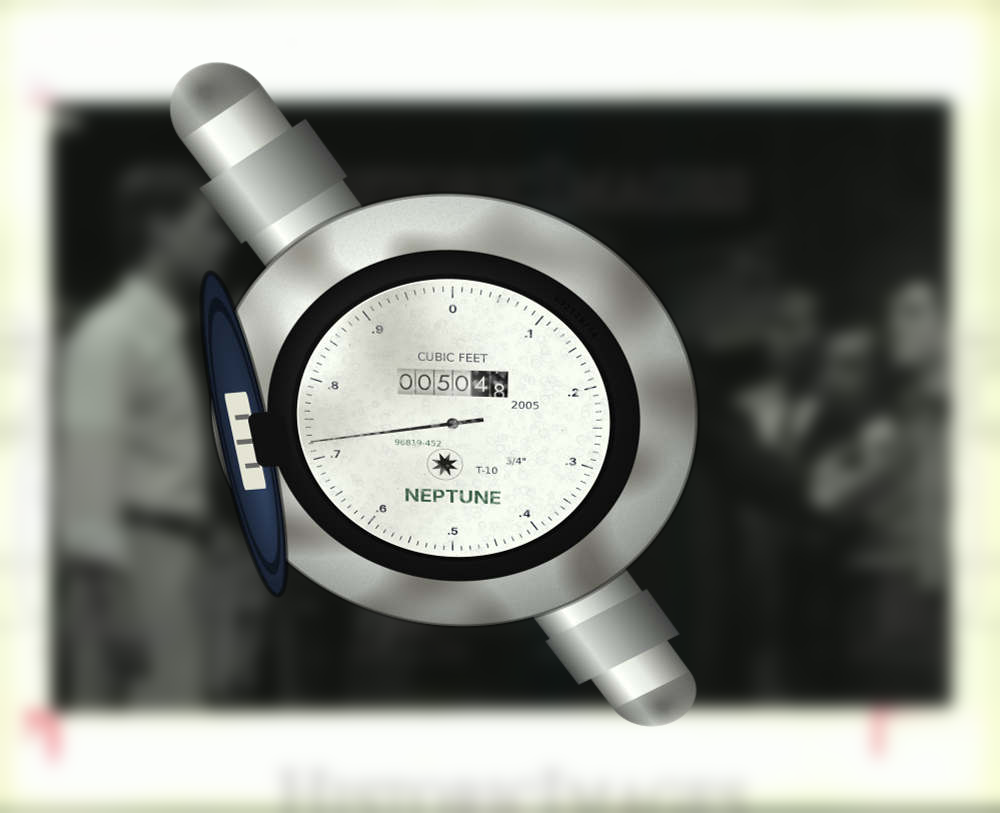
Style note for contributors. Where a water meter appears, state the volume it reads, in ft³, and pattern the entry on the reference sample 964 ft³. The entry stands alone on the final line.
5047.72 ft³
